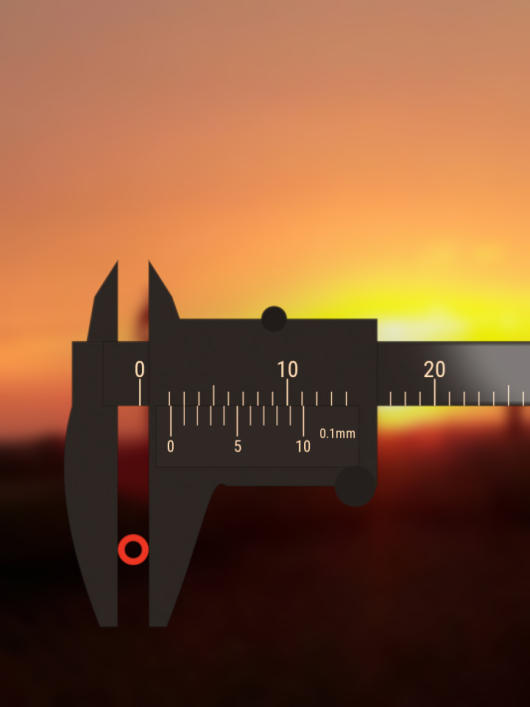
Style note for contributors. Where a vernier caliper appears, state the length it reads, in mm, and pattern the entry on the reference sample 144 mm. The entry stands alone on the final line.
2.1 mm
